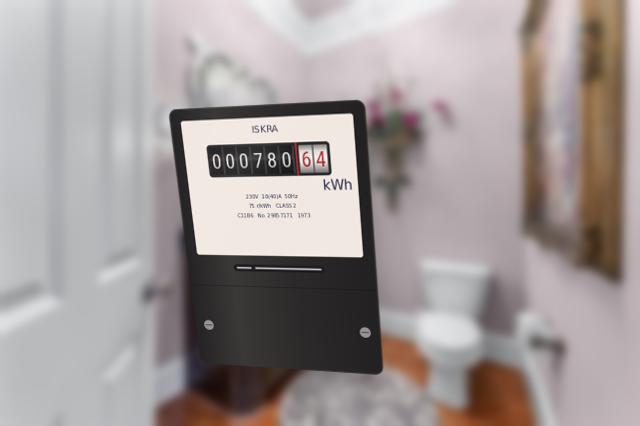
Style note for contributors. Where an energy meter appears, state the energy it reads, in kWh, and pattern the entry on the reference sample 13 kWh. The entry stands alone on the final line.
780.64 kWh
